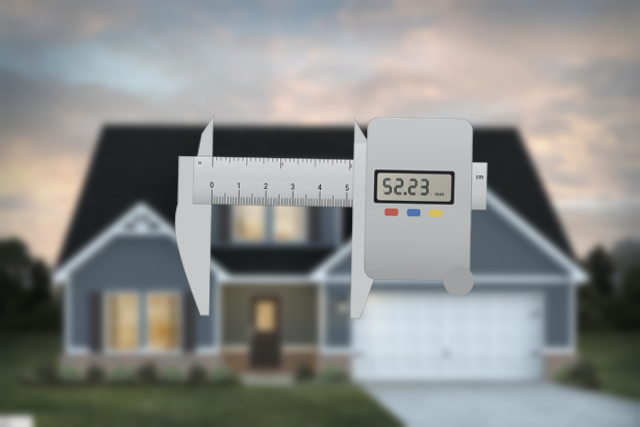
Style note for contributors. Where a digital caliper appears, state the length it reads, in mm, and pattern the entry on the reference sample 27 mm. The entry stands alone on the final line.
52.23 mm
